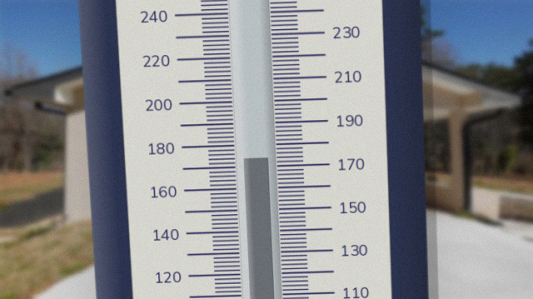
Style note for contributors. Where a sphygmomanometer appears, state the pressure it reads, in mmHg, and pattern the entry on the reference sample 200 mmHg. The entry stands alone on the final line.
174 mmHg
